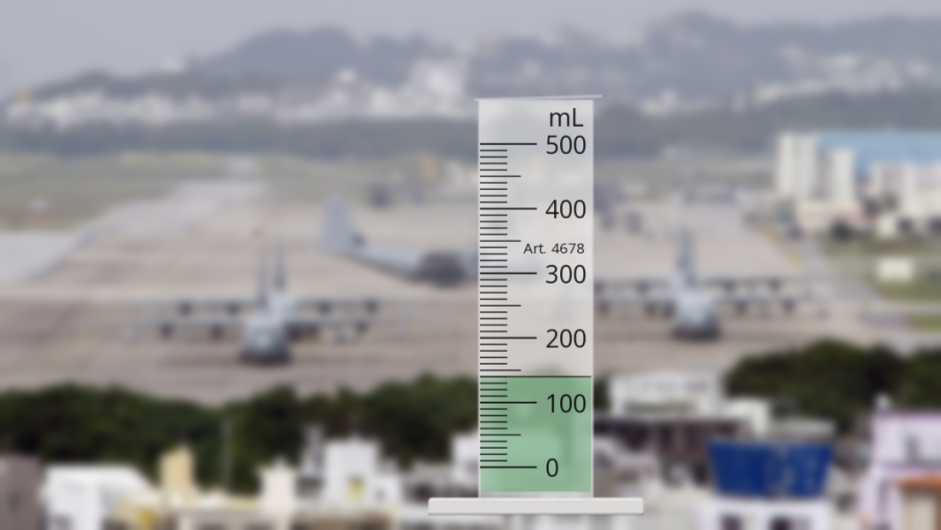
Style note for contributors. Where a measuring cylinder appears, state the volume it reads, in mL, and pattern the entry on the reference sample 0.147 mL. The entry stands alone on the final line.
140 mL
